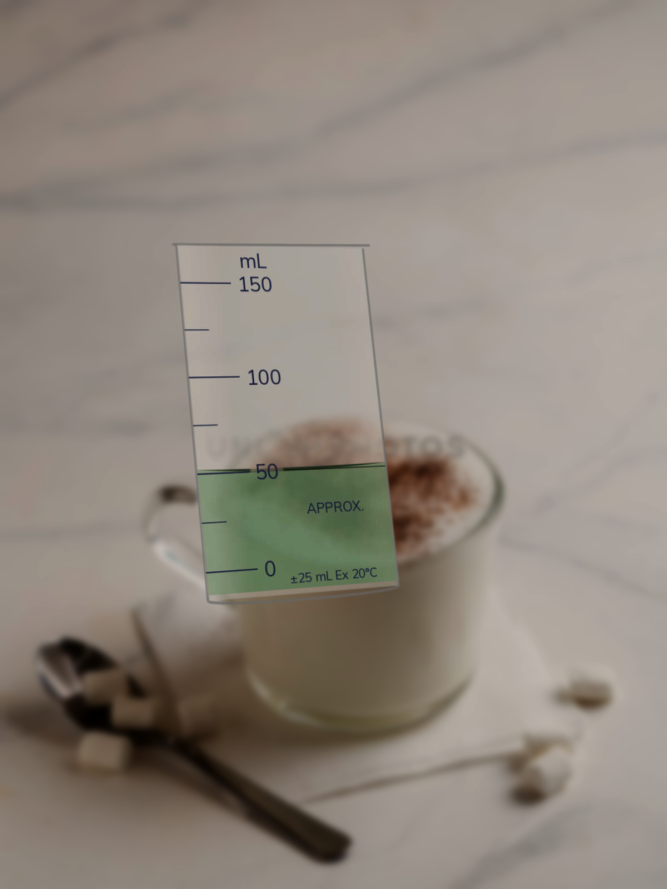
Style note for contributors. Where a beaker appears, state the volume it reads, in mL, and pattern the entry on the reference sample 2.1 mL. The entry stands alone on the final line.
50 mL
